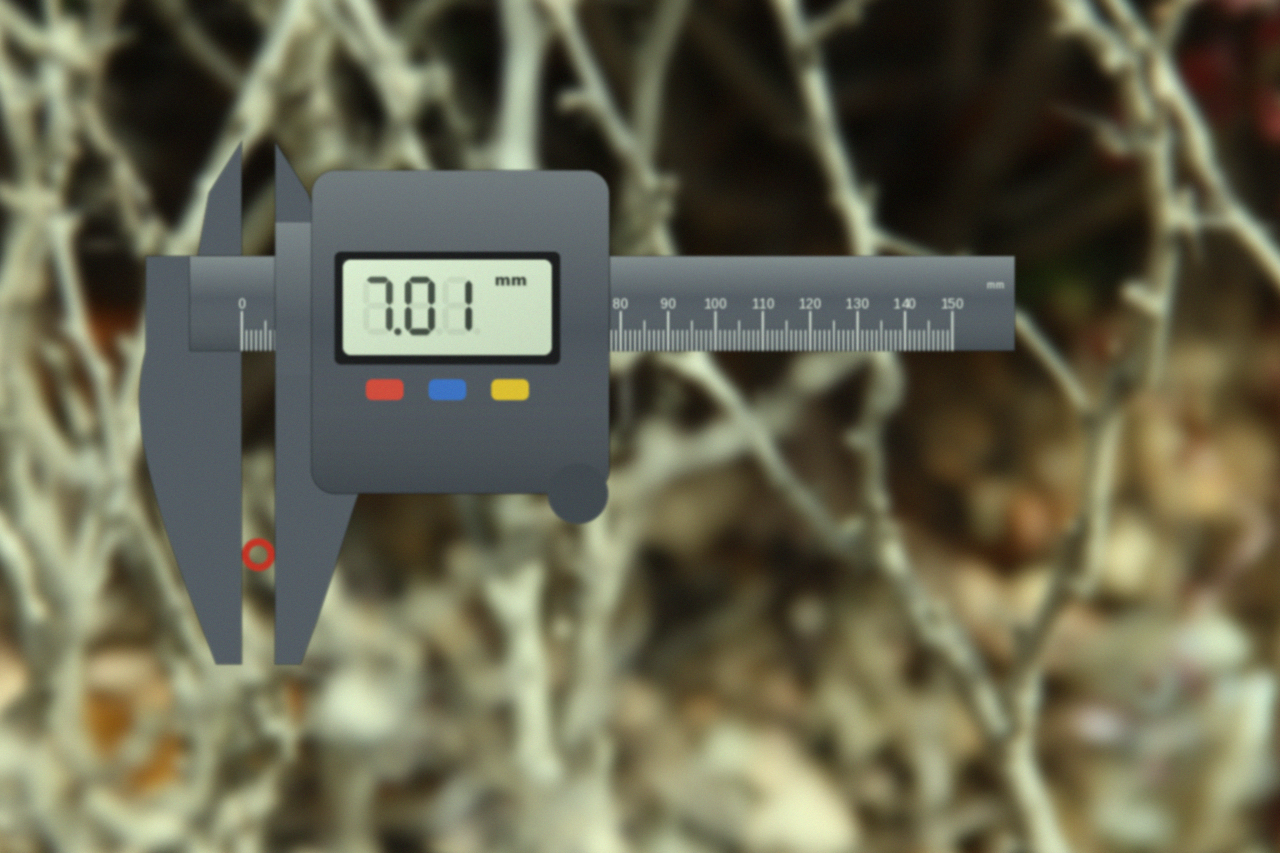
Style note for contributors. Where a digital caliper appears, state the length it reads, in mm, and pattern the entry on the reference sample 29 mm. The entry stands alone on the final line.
7.01 mm
